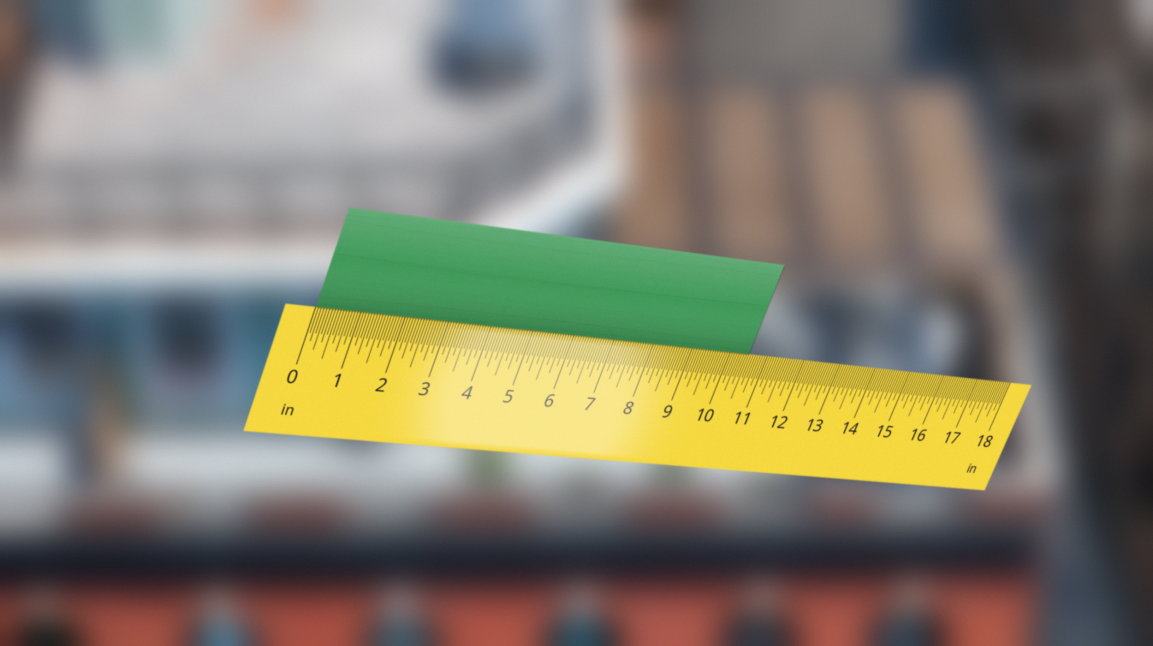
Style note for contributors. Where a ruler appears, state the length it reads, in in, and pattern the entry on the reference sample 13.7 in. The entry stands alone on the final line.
10.5 in
